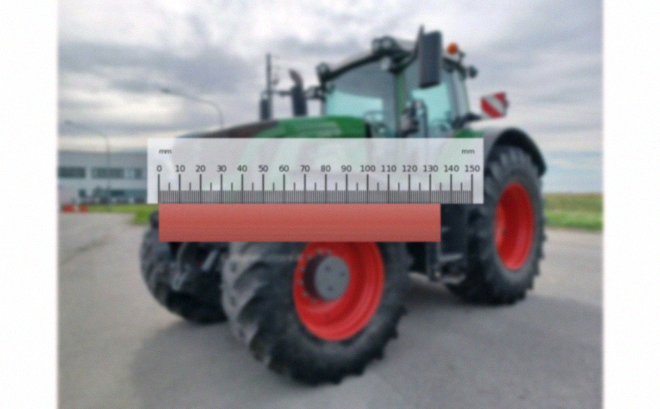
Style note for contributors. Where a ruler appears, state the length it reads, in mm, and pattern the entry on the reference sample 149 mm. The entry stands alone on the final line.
135 mm
